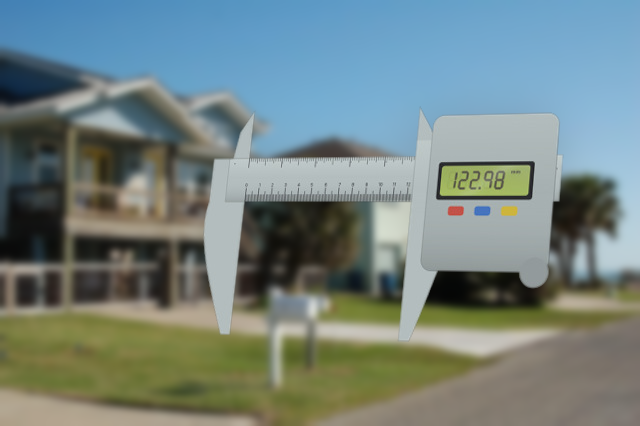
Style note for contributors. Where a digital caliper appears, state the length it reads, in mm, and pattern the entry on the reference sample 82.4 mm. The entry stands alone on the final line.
122.98 mm
